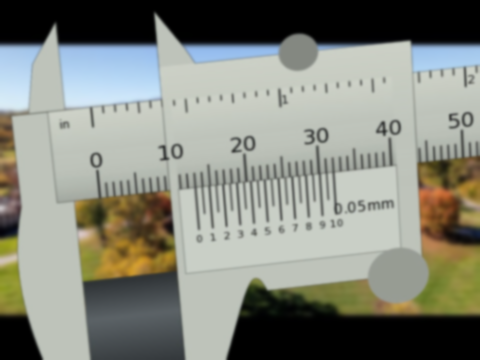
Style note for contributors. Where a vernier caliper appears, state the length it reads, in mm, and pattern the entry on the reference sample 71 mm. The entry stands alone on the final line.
13.0 mm
